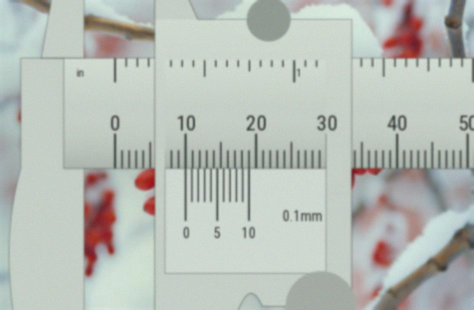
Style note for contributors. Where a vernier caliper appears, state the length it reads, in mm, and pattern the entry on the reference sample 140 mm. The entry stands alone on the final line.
10.0 mm
